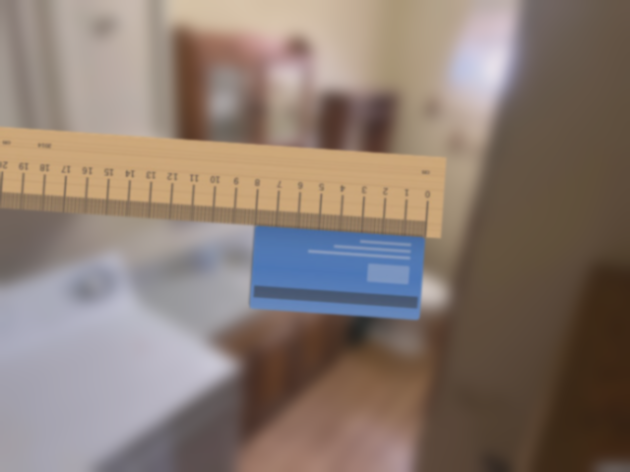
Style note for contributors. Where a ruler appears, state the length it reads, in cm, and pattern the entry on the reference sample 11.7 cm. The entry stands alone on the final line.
8 cm
